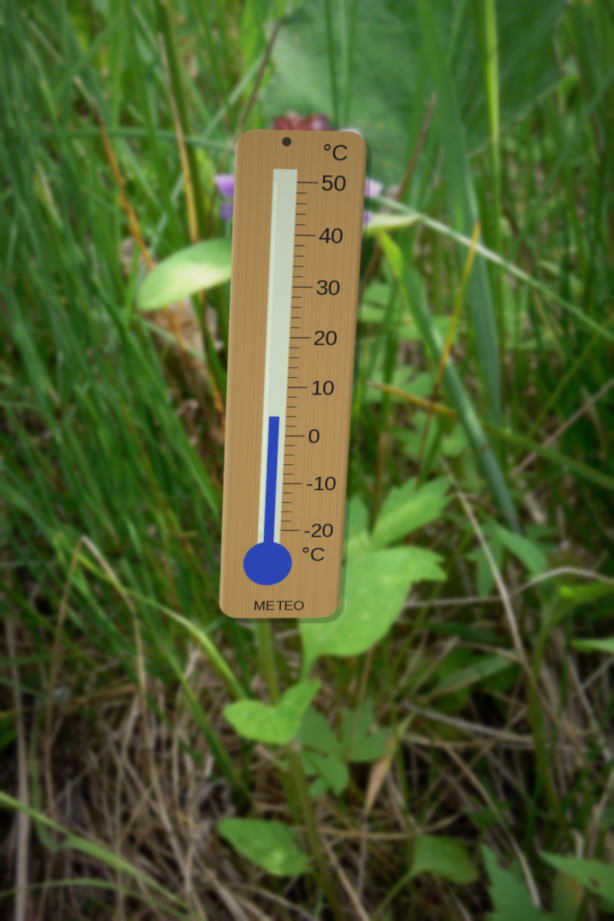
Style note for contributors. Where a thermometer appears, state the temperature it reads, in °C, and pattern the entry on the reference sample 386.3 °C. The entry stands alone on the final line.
4 °C
